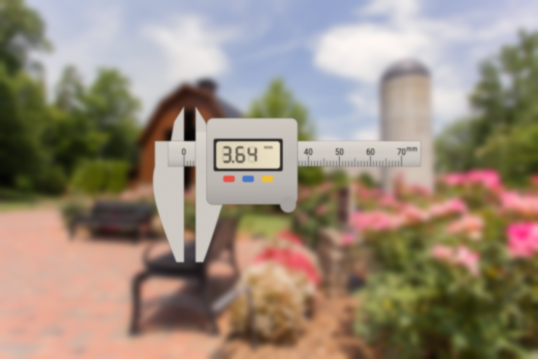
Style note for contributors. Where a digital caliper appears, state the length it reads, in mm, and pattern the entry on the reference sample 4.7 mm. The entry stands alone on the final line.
3.64 mm
